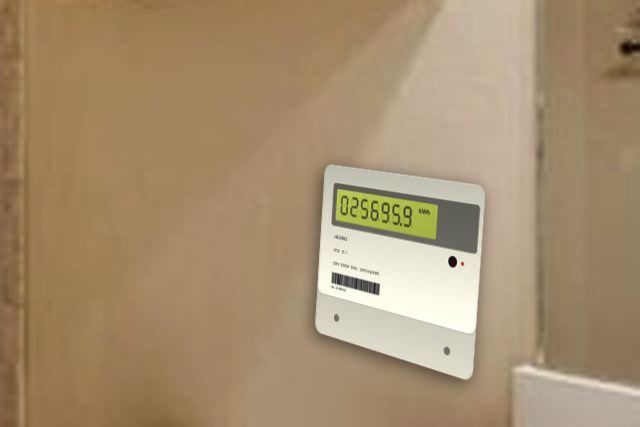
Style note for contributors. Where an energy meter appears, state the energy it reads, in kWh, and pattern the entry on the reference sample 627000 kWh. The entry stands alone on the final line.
25695.9 kWh
